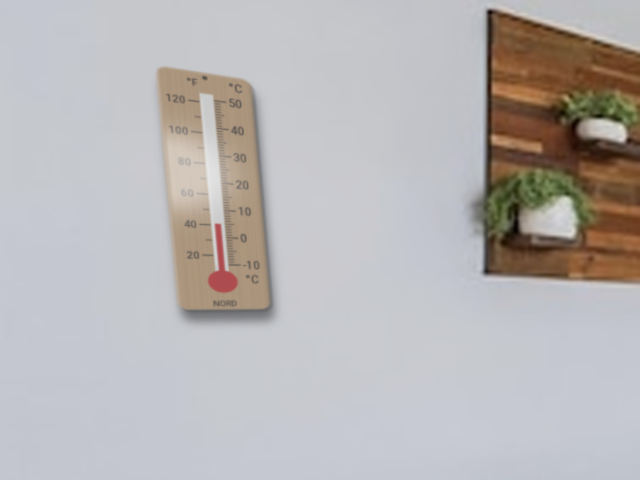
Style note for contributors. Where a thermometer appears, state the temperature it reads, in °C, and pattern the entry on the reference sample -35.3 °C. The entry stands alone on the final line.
5 °C
